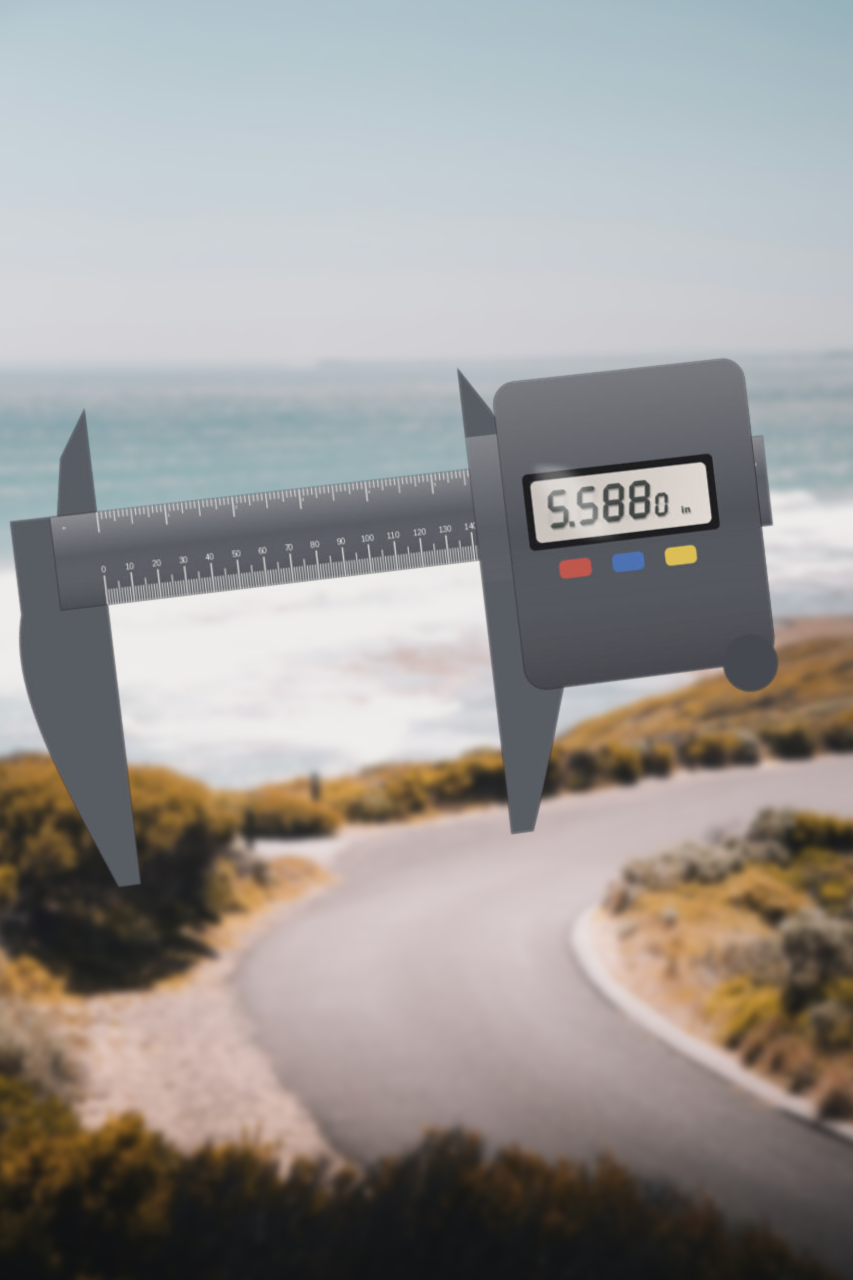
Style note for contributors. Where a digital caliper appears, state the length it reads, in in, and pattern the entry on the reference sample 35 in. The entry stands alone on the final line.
5.5880 in
